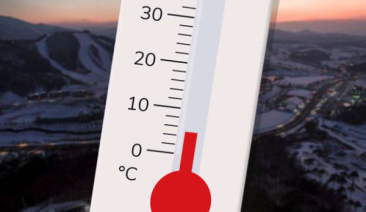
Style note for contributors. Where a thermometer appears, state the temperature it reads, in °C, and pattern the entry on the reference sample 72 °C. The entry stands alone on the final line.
5 °C
